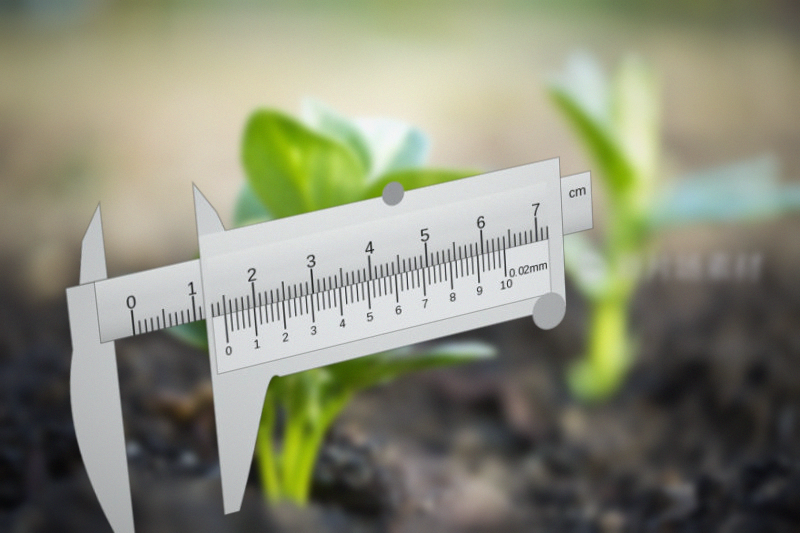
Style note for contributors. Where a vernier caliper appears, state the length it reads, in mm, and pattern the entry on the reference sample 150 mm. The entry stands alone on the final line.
15.0 mm
